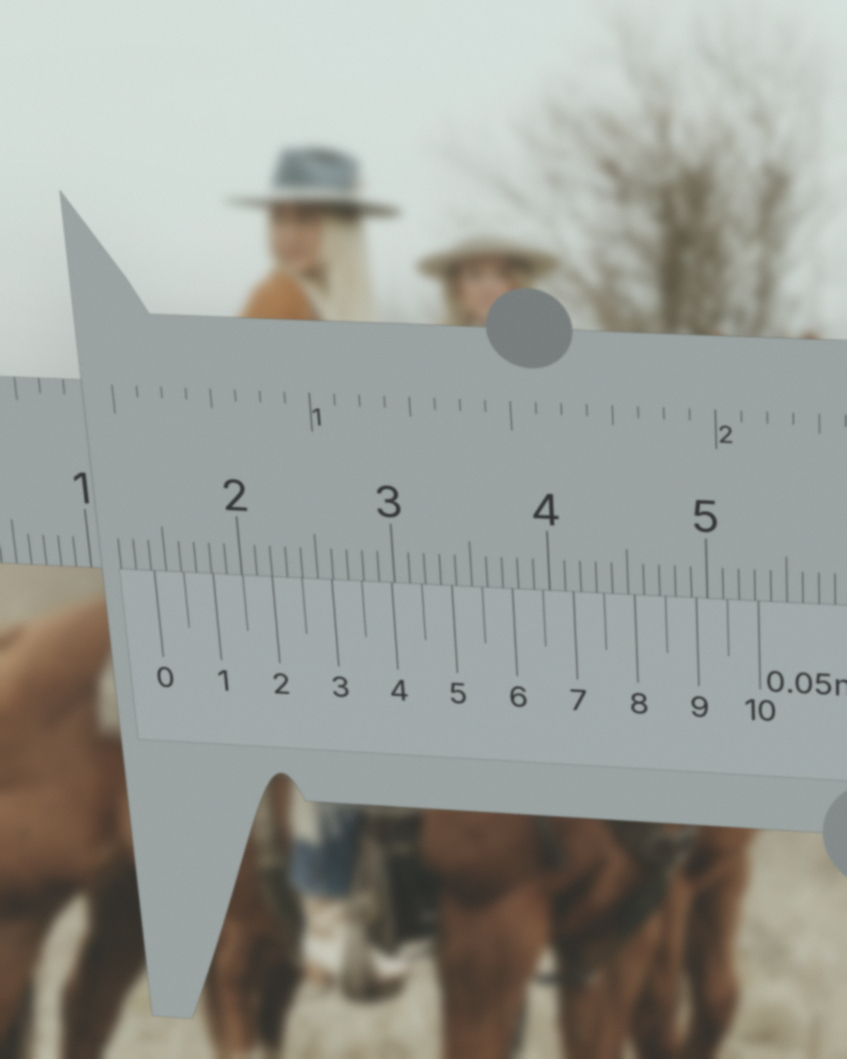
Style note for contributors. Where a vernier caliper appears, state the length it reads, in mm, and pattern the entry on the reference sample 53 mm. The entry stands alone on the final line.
14.2 mm
